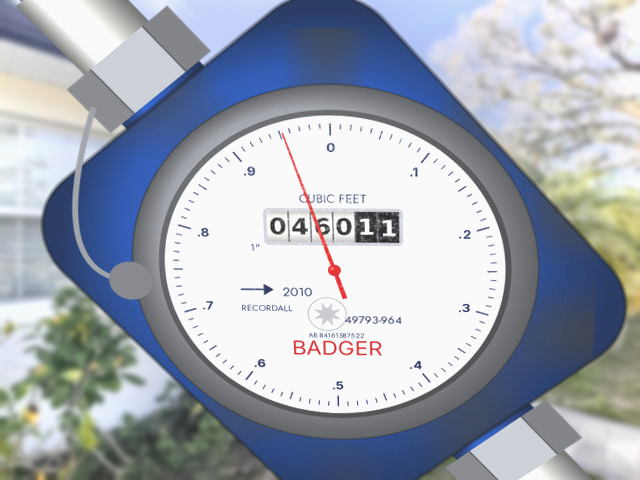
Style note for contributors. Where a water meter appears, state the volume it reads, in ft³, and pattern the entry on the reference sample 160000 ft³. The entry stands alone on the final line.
46010.95 ft³
